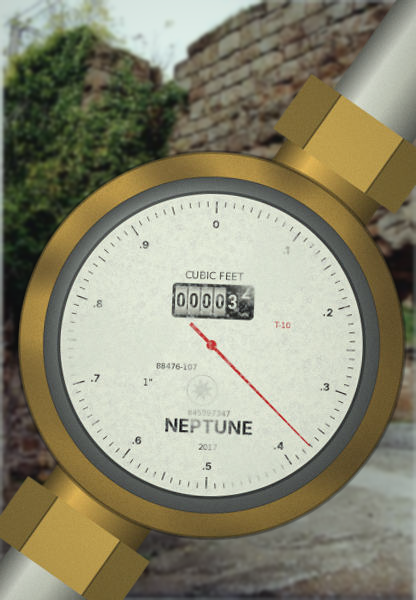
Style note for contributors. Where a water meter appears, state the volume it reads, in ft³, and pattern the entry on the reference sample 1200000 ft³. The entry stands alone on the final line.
32.37 ft³
